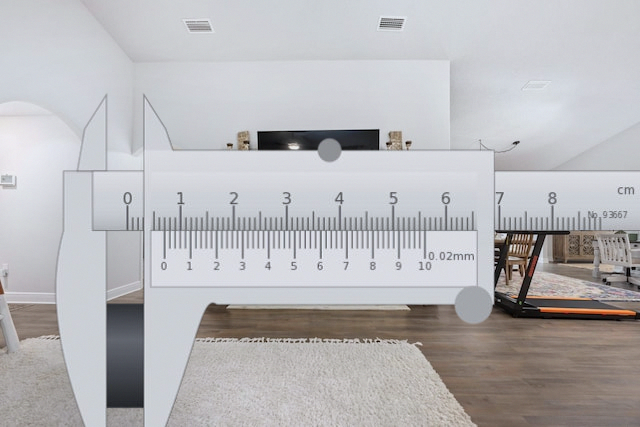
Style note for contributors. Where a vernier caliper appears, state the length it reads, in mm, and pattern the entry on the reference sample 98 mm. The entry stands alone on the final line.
7.0 mm
